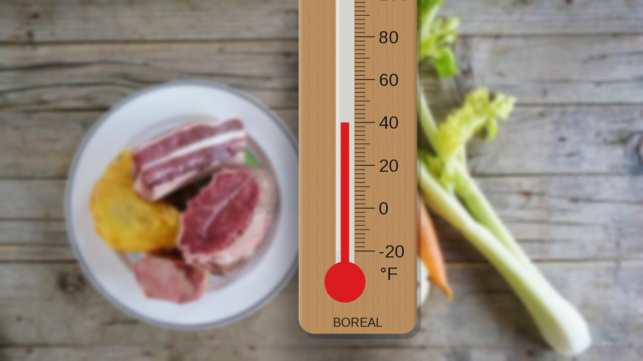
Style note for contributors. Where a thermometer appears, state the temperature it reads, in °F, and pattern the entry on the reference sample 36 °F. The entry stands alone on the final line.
40 °F
